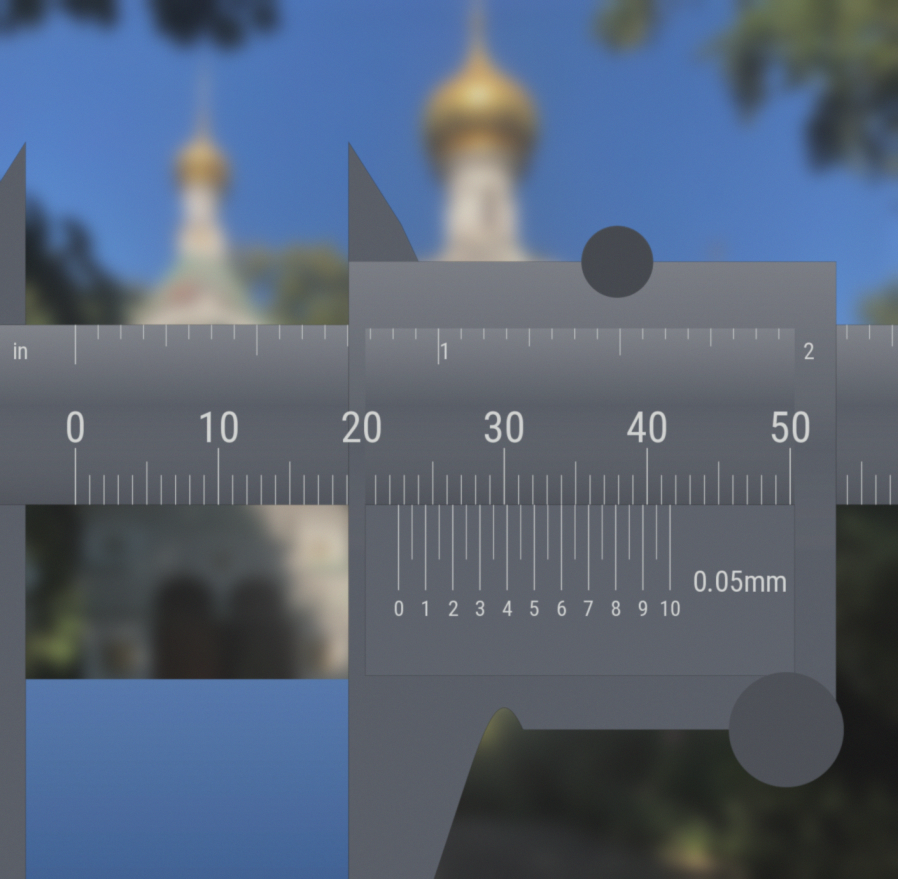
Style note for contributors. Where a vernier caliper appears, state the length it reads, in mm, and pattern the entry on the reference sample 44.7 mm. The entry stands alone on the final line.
22.6 mm
